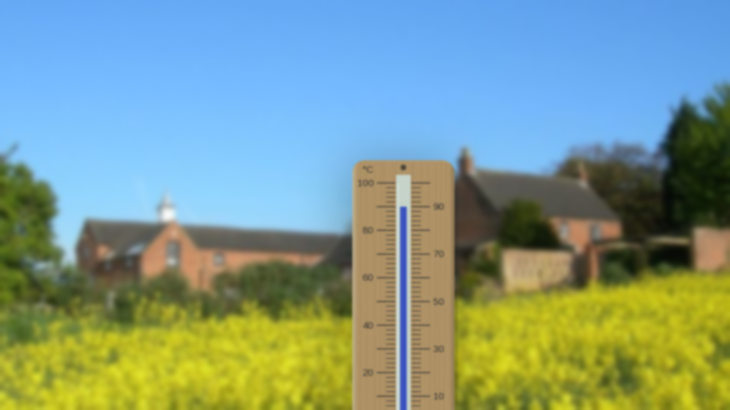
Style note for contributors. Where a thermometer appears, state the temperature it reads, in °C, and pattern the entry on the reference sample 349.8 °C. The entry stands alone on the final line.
90 °C
